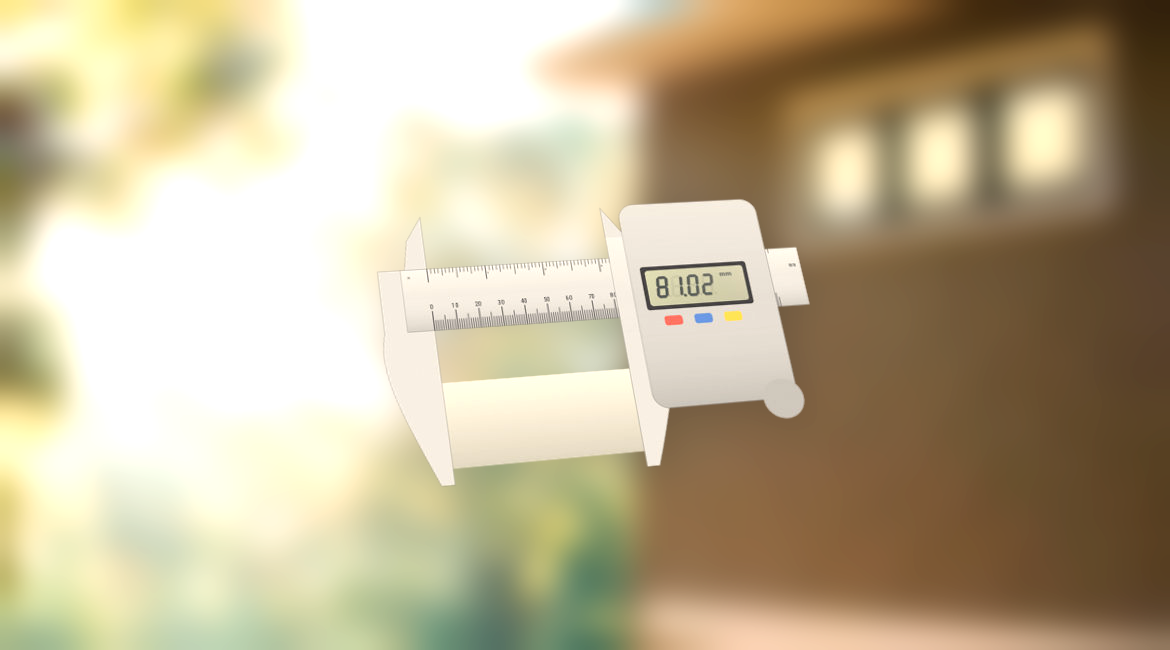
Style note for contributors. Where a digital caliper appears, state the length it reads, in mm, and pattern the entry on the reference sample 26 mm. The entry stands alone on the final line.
81.02 mm
